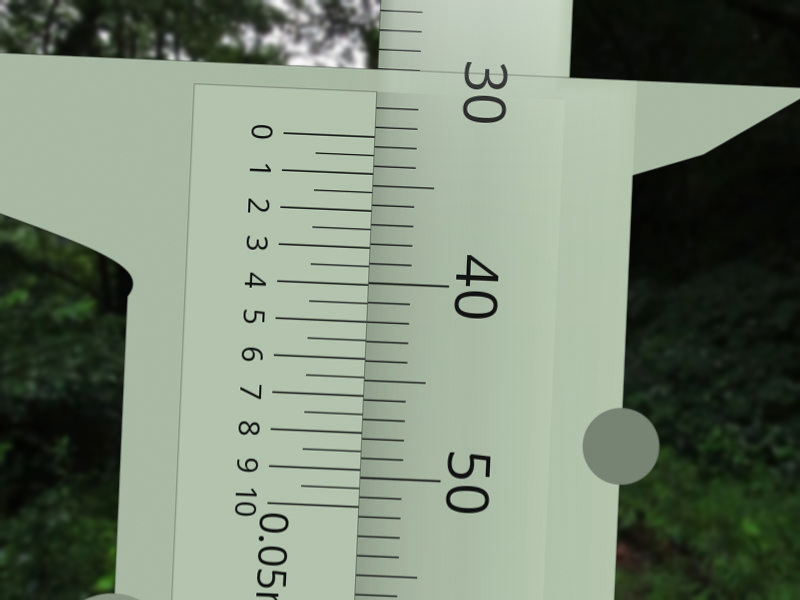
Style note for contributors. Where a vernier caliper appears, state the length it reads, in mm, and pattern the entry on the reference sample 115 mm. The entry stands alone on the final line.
32.5 mm
